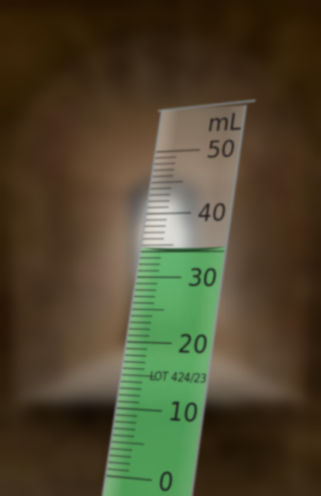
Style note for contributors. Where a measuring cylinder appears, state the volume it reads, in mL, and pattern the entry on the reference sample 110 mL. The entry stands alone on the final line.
34 mL
